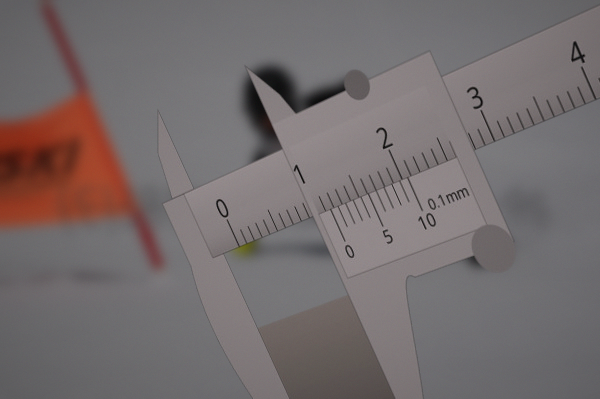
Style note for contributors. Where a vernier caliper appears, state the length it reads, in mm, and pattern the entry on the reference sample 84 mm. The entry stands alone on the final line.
11.6 mm
